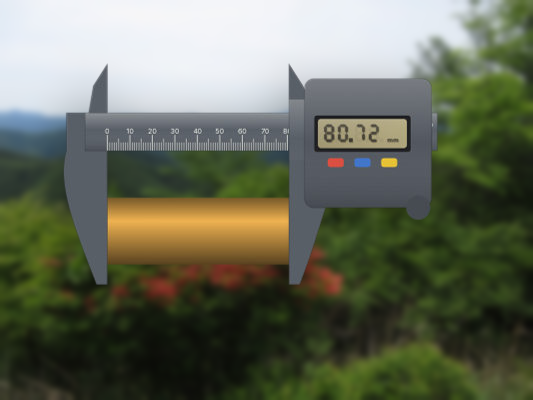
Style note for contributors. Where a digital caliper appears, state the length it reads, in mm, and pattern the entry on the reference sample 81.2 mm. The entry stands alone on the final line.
80.72 mm
